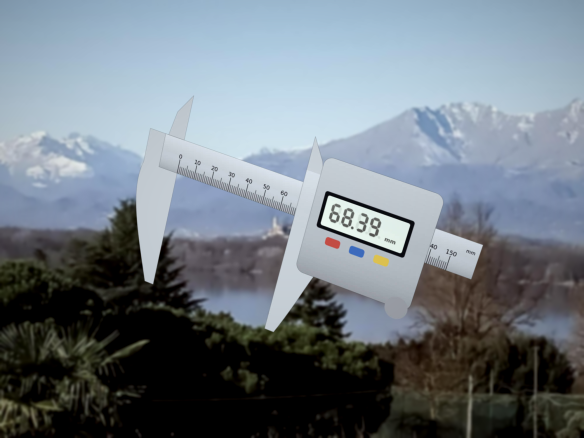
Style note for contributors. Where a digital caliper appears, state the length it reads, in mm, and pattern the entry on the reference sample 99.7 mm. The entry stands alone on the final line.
68.39 mm
